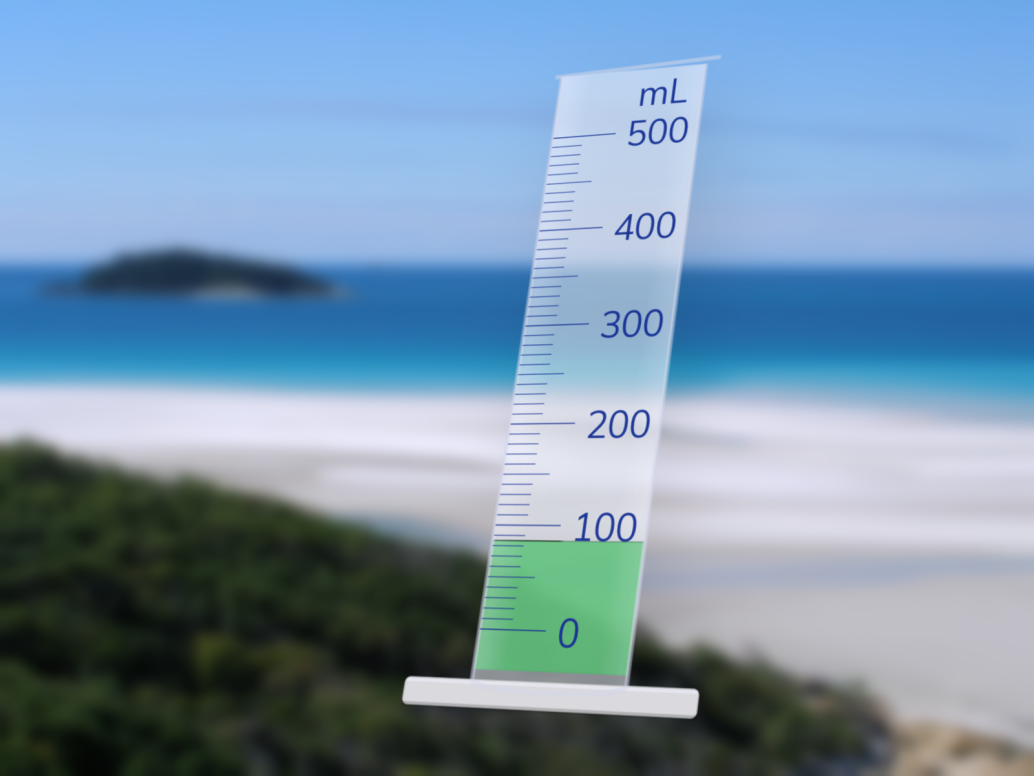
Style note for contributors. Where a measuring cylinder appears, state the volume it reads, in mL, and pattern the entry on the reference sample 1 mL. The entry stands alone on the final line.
85 mL
